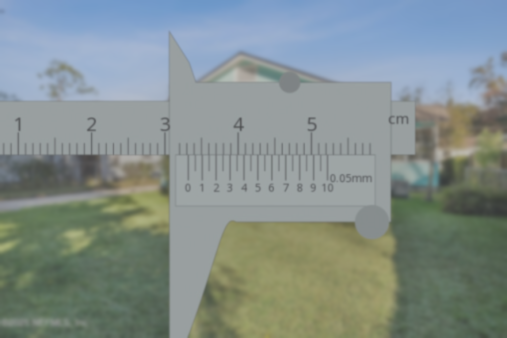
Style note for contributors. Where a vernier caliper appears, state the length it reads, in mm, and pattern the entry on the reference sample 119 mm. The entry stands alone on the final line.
33.2 mm
